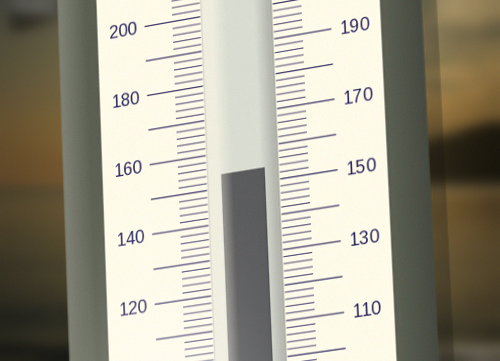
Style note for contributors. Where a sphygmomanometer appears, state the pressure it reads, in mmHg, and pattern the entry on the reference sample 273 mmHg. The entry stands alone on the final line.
154 mmHg
